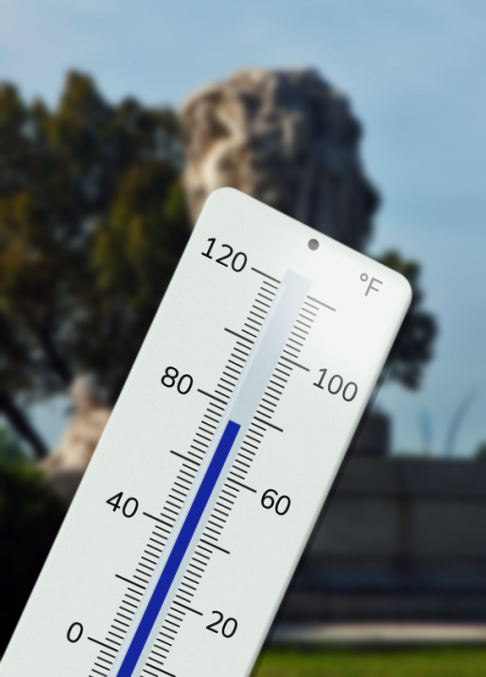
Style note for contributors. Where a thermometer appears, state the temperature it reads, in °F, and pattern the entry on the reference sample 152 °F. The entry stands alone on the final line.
76 °F
